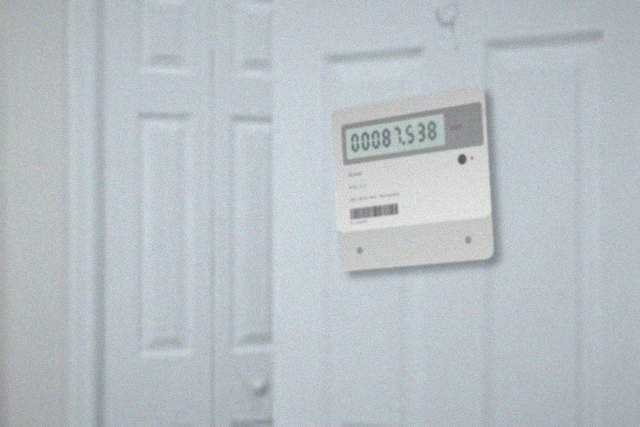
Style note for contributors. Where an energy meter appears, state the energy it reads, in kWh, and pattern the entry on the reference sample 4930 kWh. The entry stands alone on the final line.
87.538 kWh
